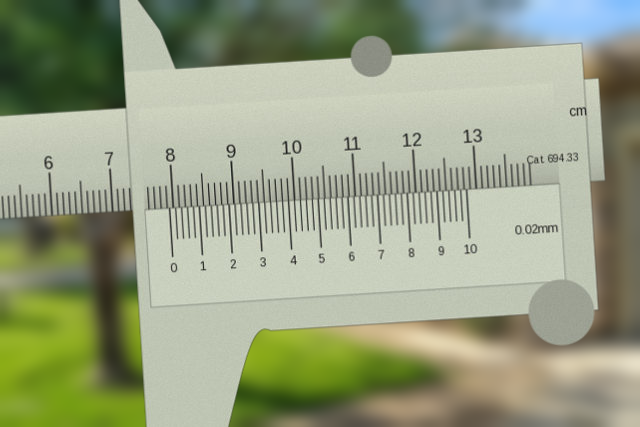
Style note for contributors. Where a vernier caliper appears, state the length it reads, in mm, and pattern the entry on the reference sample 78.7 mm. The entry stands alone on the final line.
79.4 mm
